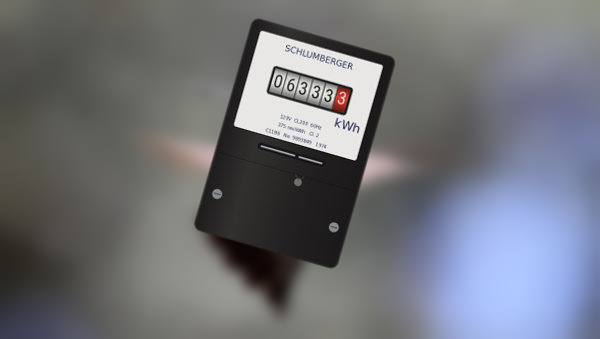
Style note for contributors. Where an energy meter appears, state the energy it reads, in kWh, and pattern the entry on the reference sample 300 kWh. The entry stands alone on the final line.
6333.3 kWh
